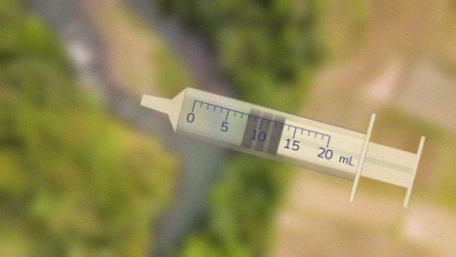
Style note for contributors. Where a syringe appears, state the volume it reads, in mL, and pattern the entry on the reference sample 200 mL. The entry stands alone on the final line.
8 mL
